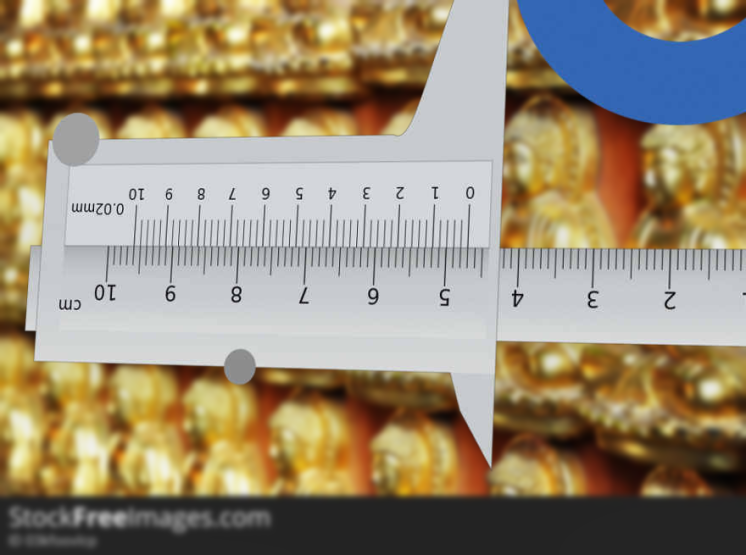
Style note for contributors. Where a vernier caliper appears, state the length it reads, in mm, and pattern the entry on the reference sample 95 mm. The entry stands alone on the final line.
47.0 mm
